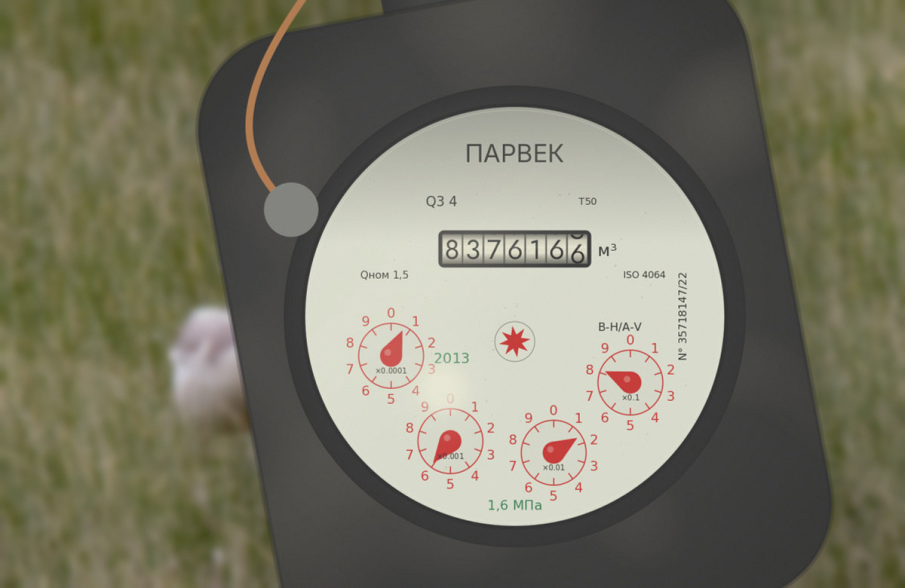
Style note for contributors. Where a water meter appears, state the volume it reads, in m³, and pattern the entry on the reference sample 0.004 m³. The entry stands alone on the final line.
8376165.8160 m³
